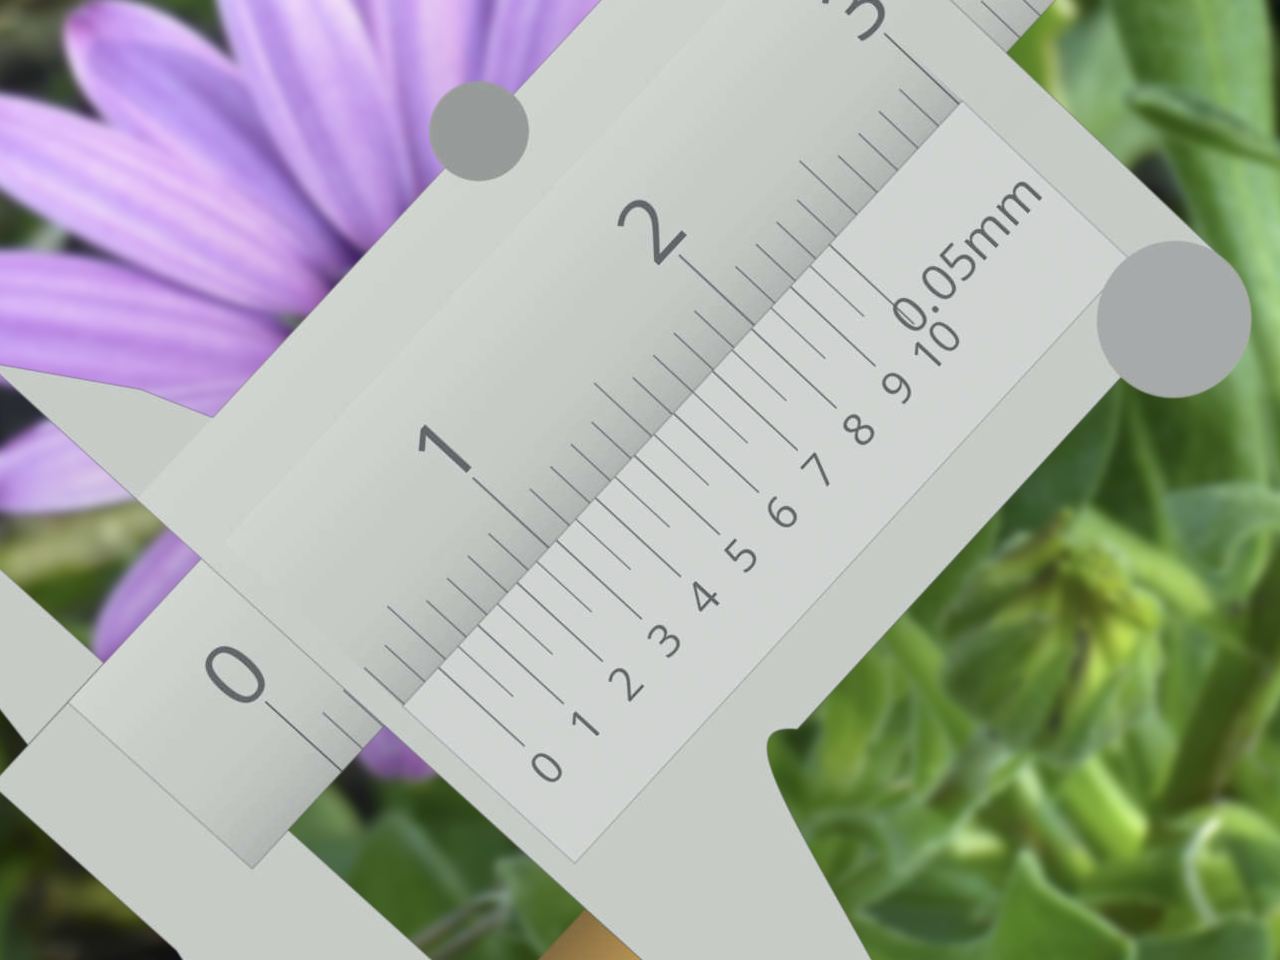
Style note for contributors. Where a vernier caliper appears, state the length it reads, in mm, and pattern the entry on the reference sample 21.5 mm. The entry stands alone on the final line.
4.65 mm
